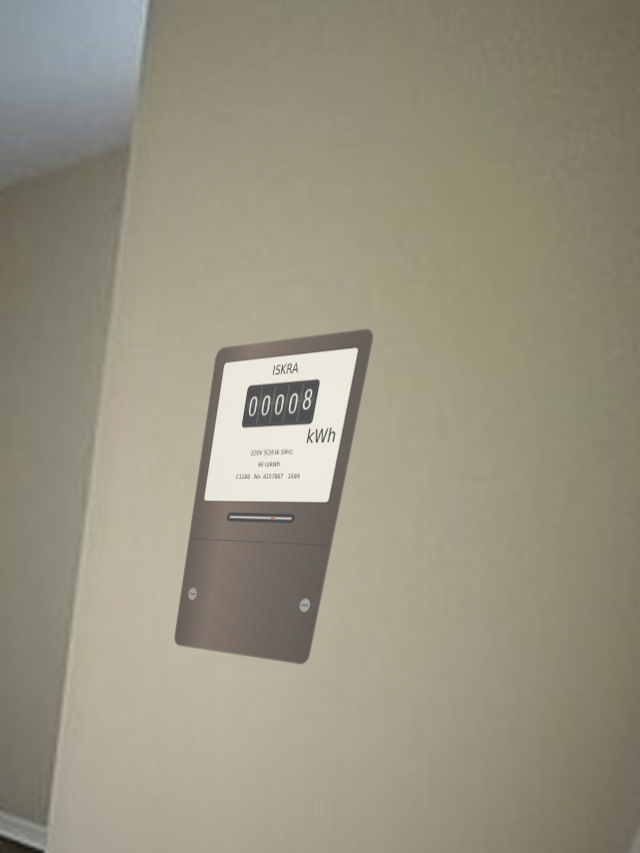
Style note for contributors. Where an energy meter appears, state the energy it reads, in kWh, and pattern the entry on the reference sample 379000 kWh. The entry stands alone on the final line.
8 kWh
